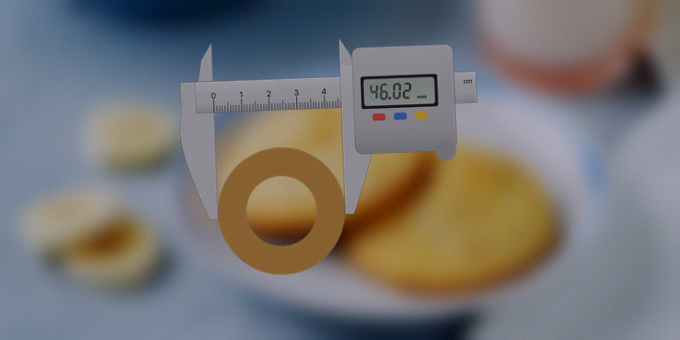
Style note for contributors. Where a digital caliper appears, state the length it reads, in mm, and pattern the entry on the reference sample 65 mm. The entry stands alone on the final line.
46.02 mm
